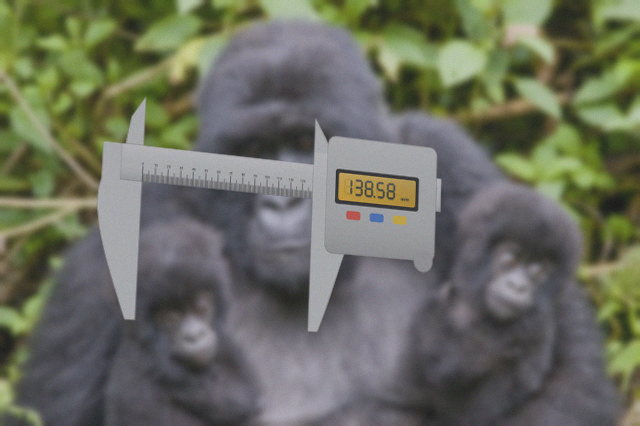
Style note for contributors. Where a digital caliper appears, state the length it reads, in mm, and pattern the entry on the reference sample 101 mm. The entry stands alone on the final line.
138.58 mm
